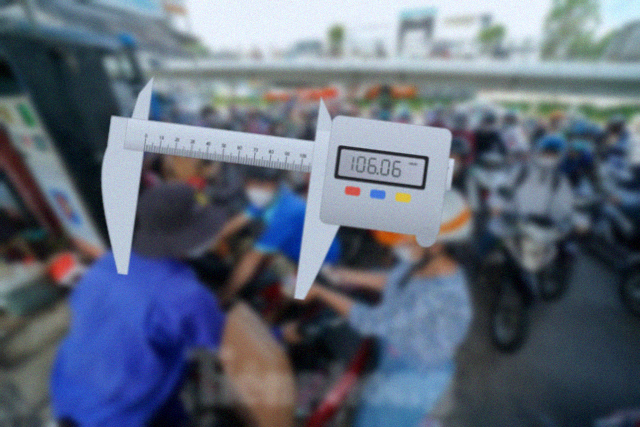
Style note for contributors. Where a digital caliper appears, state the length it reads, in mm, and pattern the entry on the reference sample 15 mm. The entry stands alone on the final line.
106.06 mm
